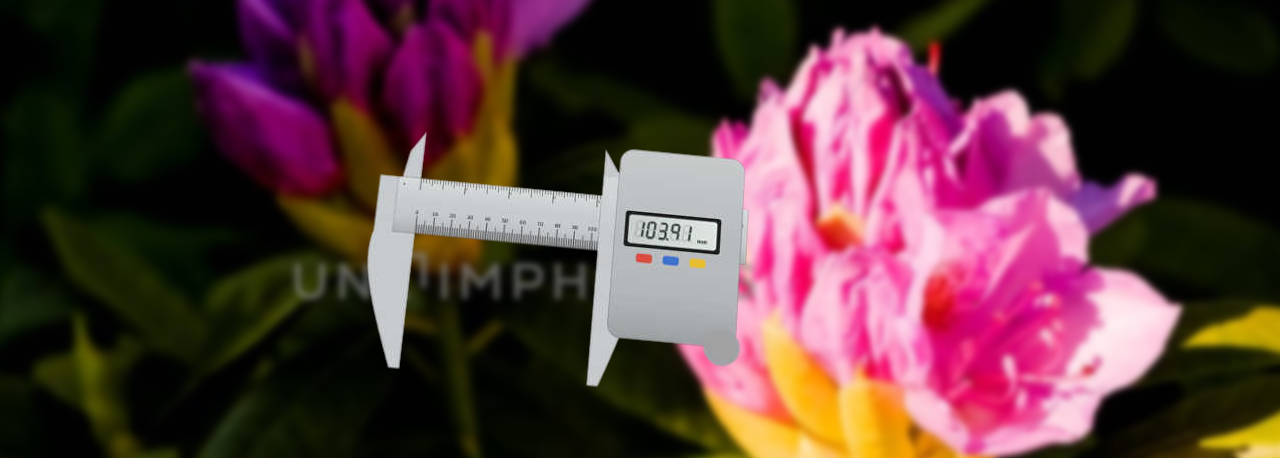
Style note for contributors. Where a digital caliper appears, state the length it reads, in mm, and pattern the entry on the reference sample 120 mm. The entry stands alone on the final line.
103.91 mm
